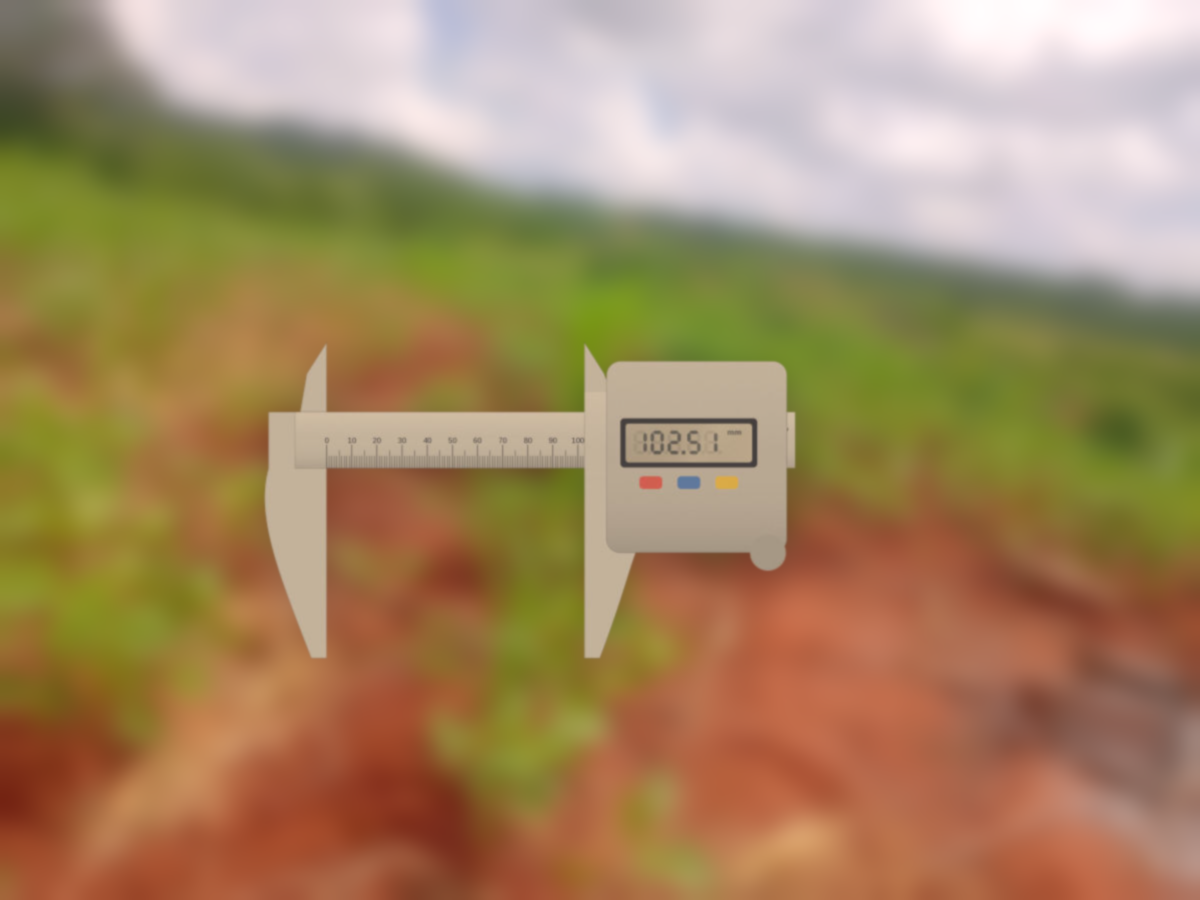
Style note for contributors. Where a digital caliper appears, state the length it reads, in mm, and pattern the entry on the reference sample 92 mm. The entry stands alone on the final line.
102.51 mm
